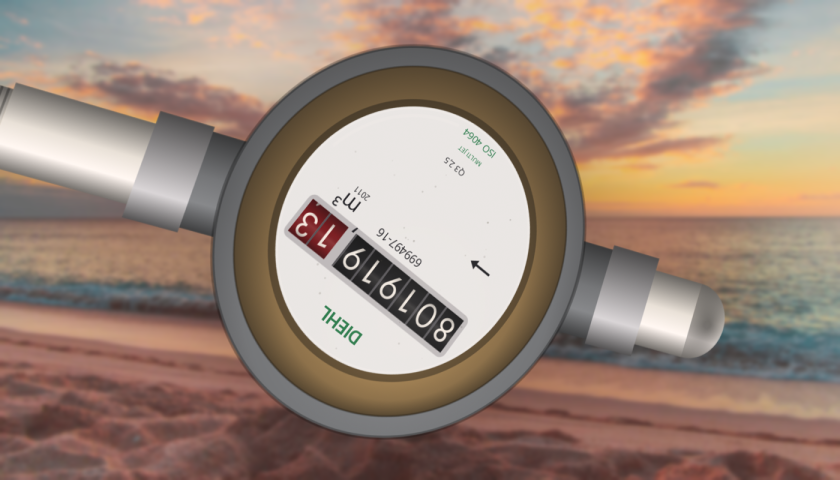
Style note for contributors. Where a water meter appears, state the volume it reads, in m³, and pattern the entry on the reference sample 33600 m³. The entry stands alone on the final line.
801919.13 m³
